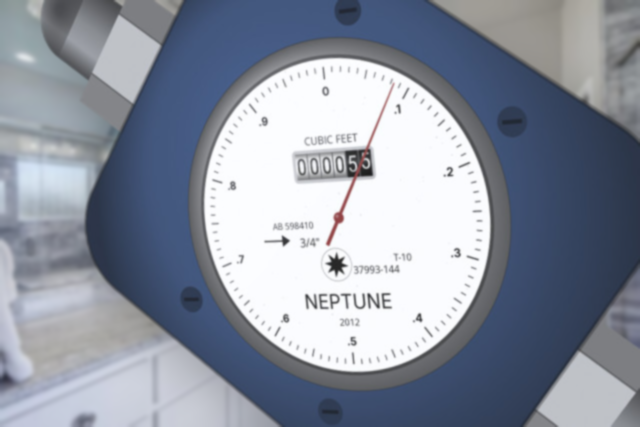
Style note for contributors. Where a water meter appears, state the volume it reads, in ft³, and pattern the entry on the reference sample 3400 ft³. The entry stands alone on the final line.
55.08 ft³
